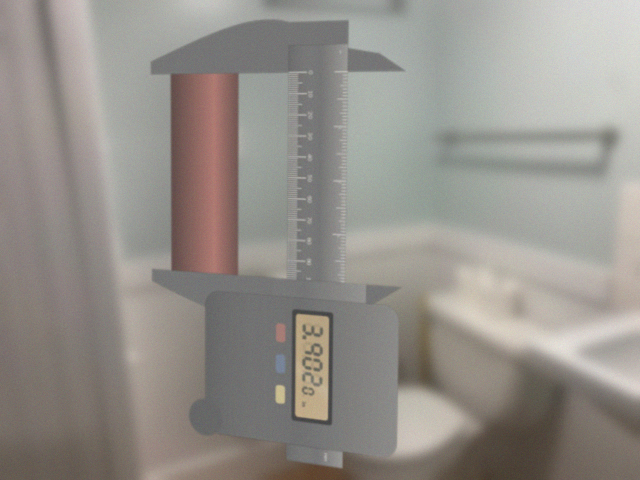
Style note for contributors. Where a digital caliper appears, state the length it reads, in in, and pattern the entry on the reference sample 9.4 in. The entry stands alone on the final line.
3.9020 in
